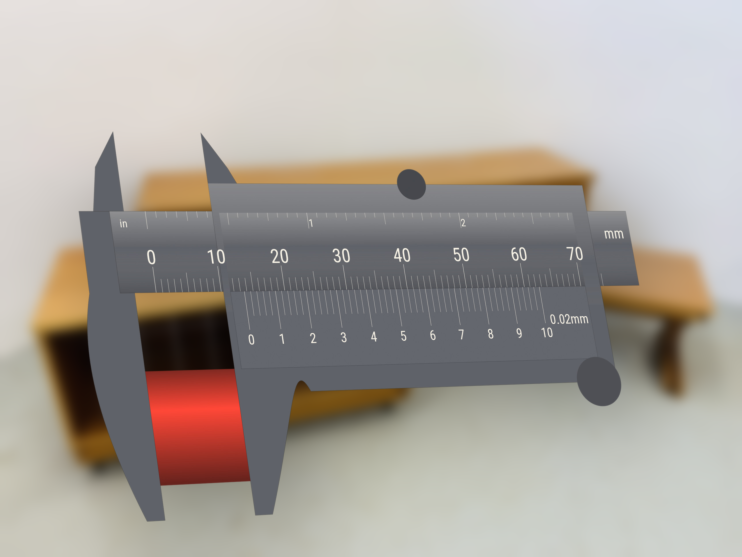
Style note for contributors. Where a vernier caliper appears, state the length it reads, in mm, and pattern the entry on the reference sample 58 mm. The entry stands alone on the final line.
13.6 mm
